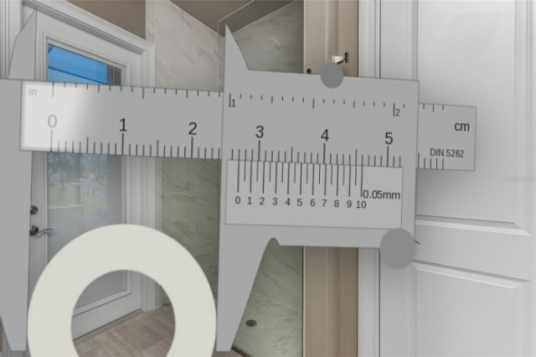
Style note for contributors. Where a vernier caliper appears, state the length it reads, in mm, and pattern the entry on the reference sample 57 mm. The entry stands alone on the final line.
27.0 mm
